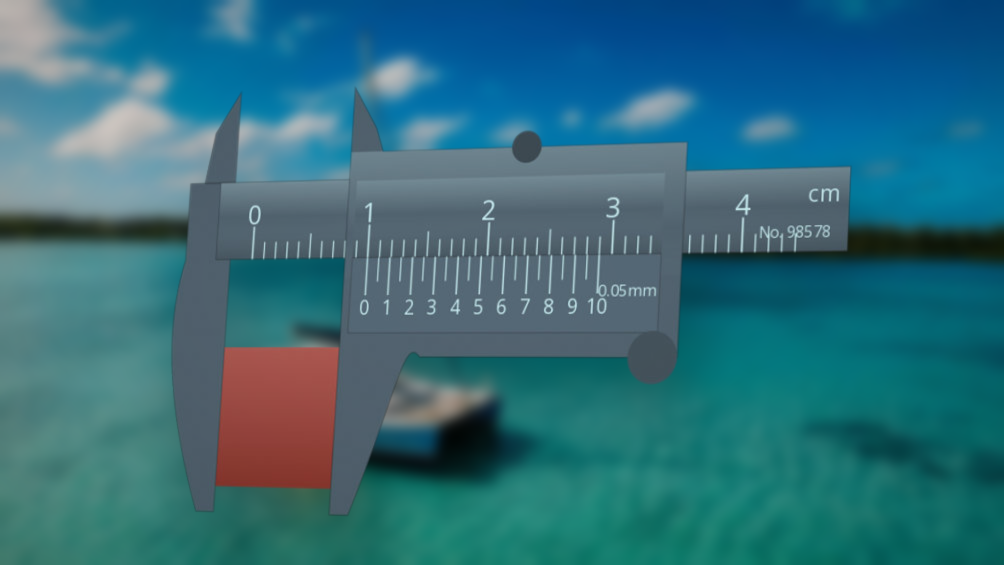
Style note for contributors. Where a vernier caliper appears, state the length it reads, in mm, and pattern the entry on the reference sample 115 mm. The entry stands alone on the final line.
10.0 mm
